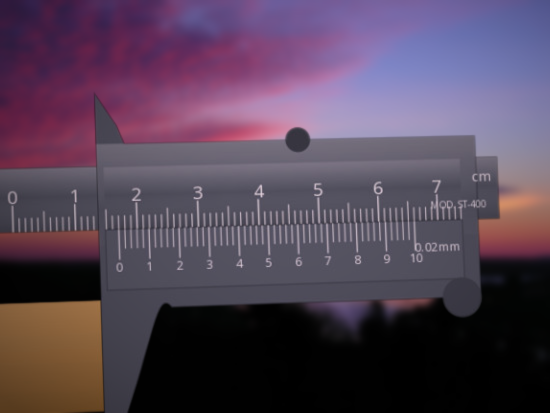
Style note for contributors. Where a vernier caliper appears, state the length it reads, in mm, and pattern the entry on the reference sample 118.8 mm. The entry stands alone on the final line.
17.0 mm
